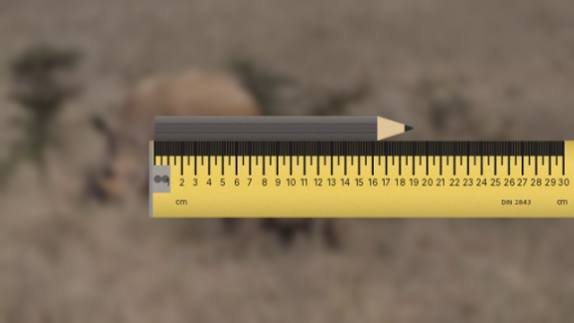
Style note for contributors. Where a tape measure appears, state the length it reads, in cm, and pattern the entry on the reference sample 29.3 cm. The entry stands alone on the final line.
19 cm
